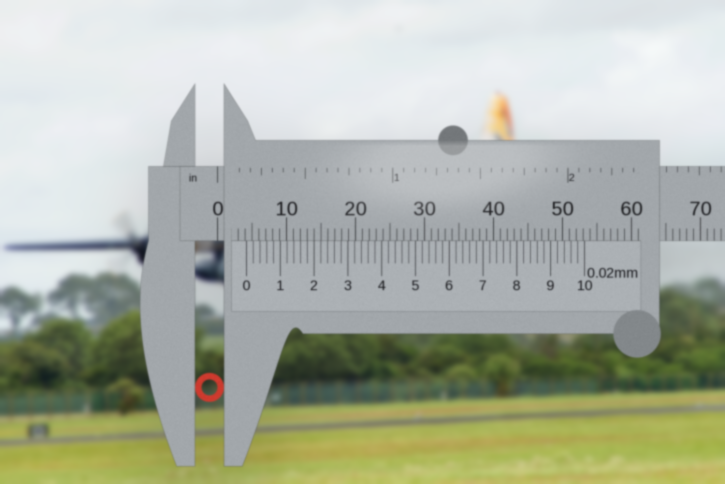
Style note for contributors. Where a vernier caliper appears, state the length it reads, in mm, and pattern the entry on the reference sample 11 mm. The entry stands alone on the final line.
4.2 mm
